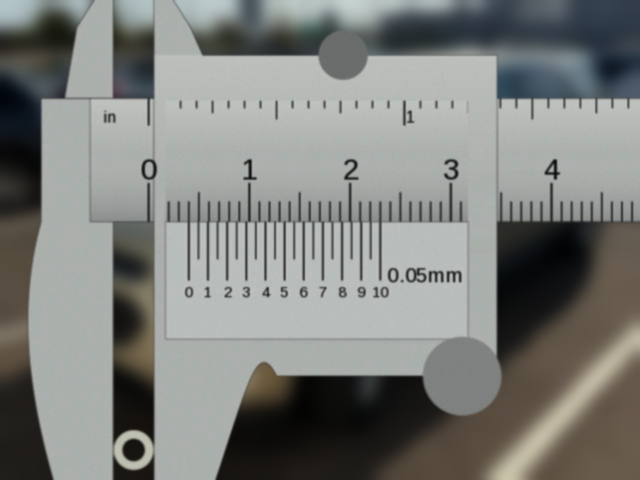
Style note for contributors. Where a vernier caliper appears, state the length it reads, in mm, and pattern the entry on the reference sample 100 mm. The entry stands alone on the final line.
4.0 mm
